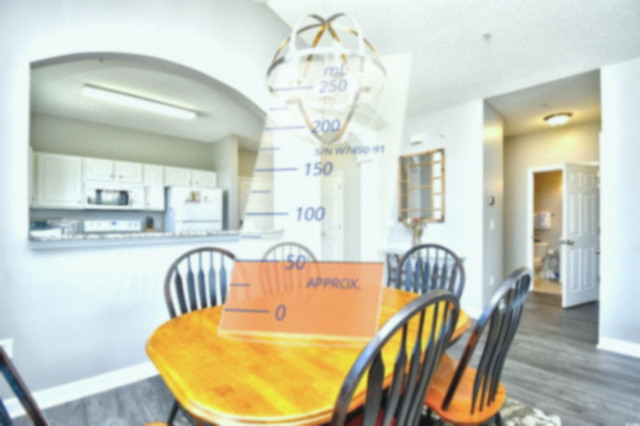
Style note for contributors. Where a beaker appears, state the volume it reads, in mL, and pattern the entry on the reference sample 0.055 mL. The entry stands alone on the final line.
50 mL
